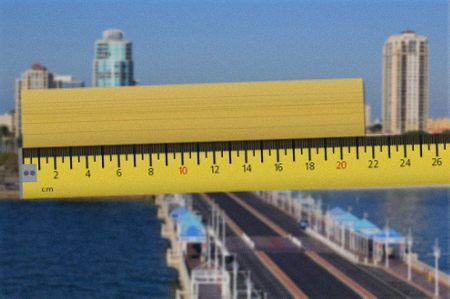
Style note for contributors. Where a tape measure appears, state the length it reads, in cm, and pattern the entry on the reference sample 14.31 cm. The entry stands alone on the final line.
21.5 cm
